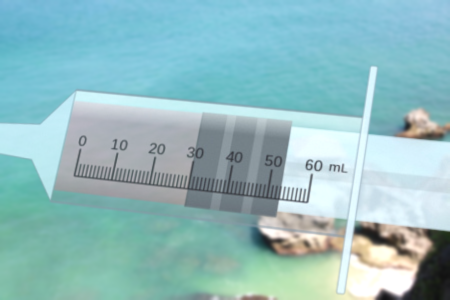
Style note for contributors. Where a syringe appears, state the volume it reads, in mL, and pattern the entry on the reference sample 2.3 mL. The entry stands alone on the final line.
30 mL
